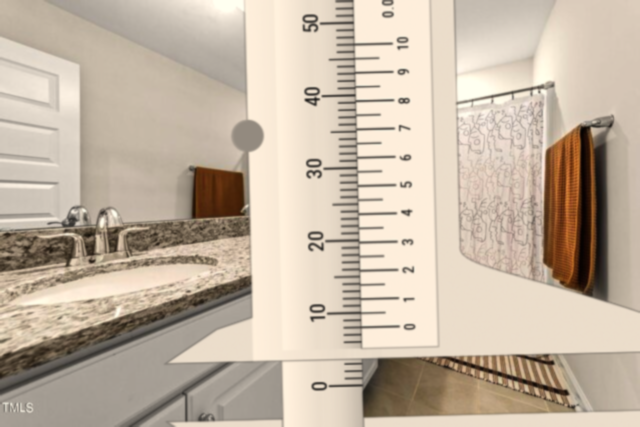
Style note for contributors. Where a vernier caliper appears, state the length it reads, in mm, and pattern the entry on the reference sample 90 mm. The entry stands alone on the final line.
8.0 mm
